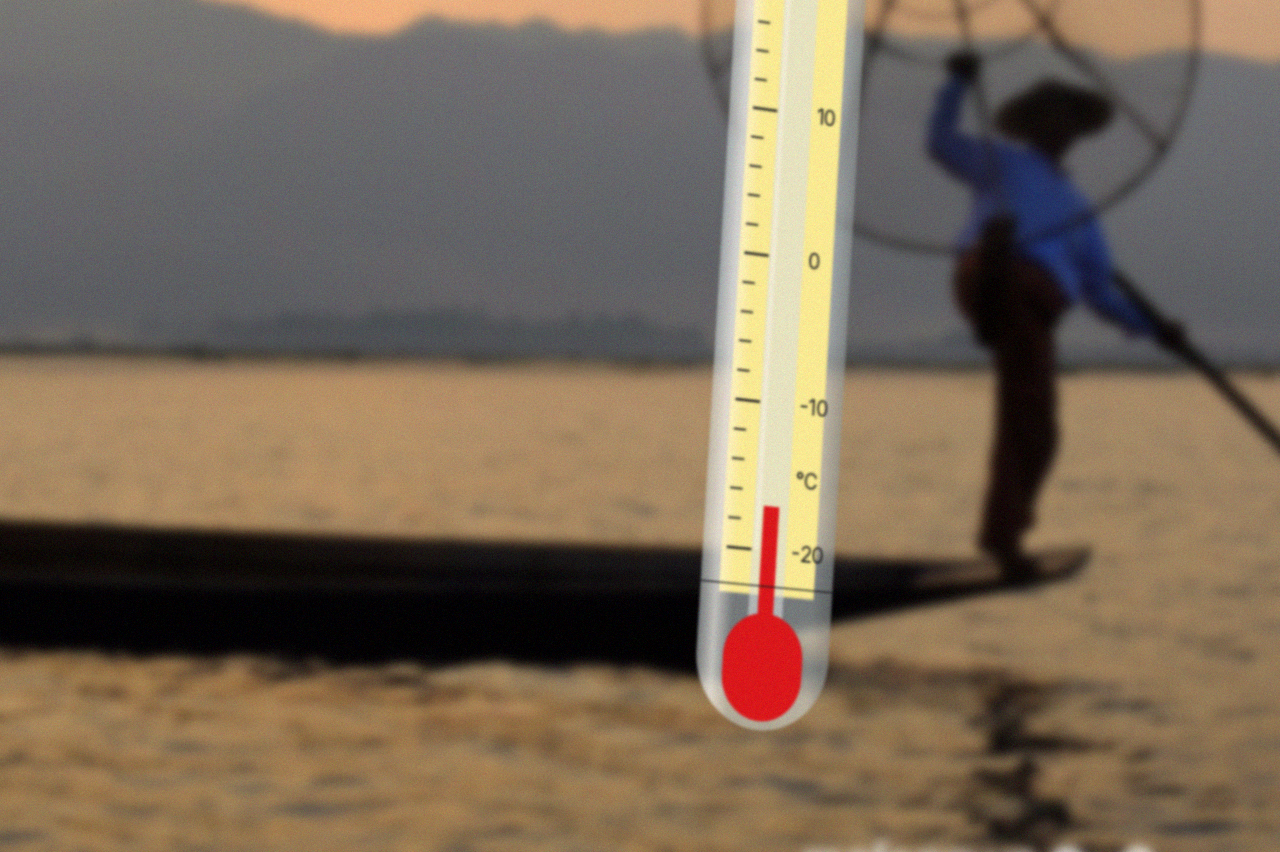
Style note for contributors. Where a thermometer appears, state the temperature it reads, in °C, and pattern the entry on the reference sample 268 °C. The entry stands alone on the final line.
-17 °C
